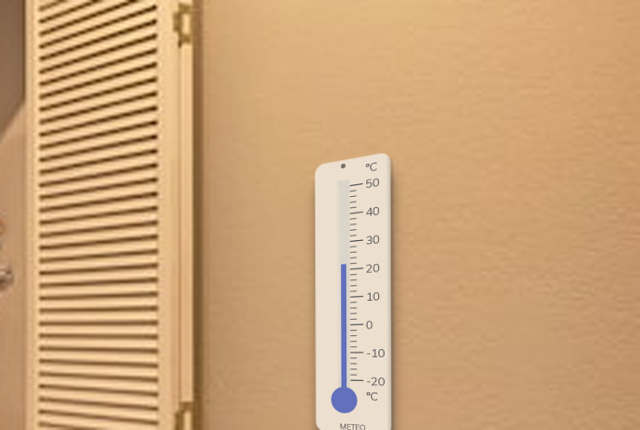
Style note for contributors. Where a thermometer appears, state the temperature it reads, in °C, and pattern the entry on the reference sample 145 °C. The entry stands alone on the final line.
22 °C
